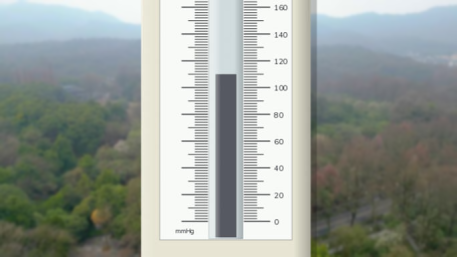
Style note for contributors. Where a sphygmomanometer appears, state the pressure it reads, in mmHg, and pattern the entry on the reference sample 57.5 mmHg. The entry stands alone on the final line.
110 mmHg
